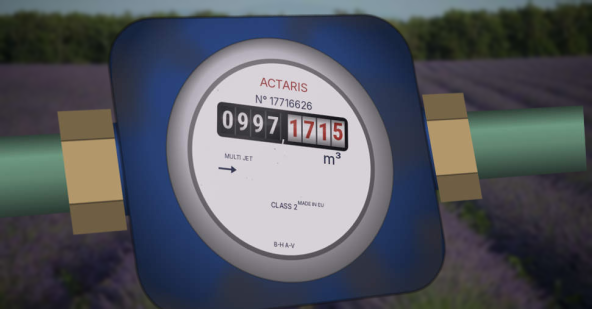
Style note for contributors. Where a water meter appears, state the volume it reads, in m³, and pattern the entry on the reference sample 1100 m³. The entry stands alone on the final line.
997.1715 m³
